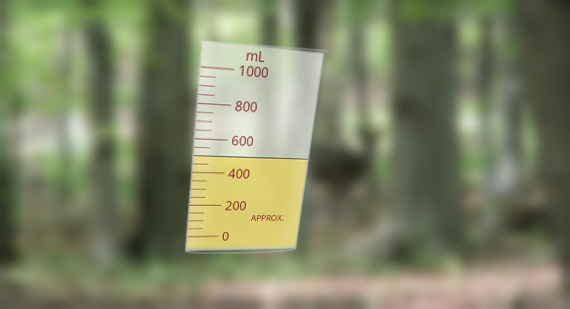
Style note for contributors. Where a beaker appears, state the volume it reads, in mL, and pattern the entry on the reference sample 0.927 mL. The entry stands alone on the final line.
500 mL
